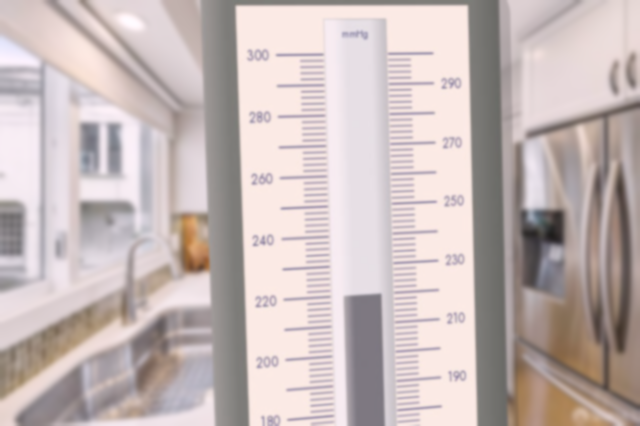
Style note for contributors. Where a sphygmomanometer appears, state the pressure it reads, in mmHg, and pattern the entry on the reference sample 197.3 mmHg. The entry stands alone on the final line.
220 mmHg
